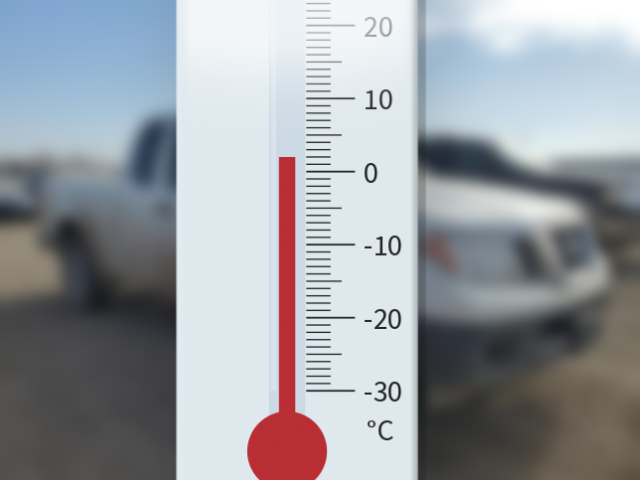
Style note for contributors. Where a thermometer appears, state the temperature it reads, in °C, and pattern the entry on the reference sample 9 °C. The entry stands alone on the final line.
2 °C
